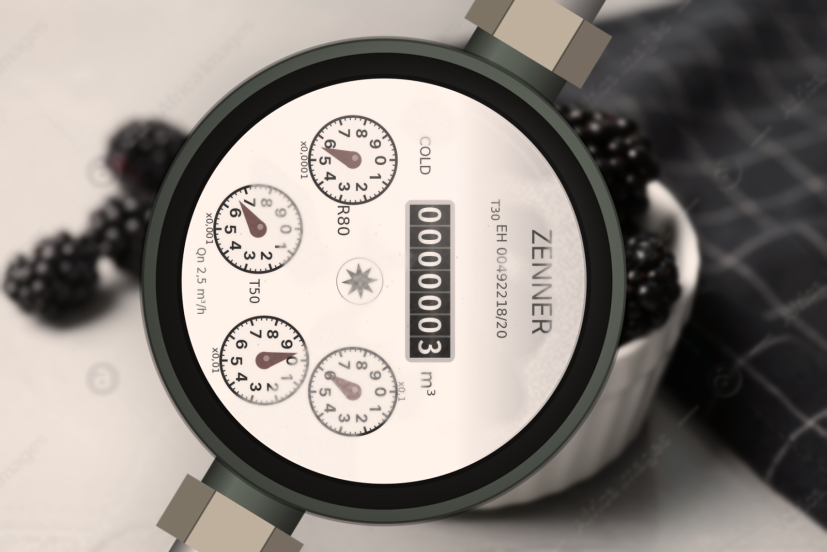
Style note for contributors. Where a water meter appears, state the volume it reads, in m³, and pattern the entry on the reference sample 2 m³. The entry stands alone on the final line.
3.5965 m³
